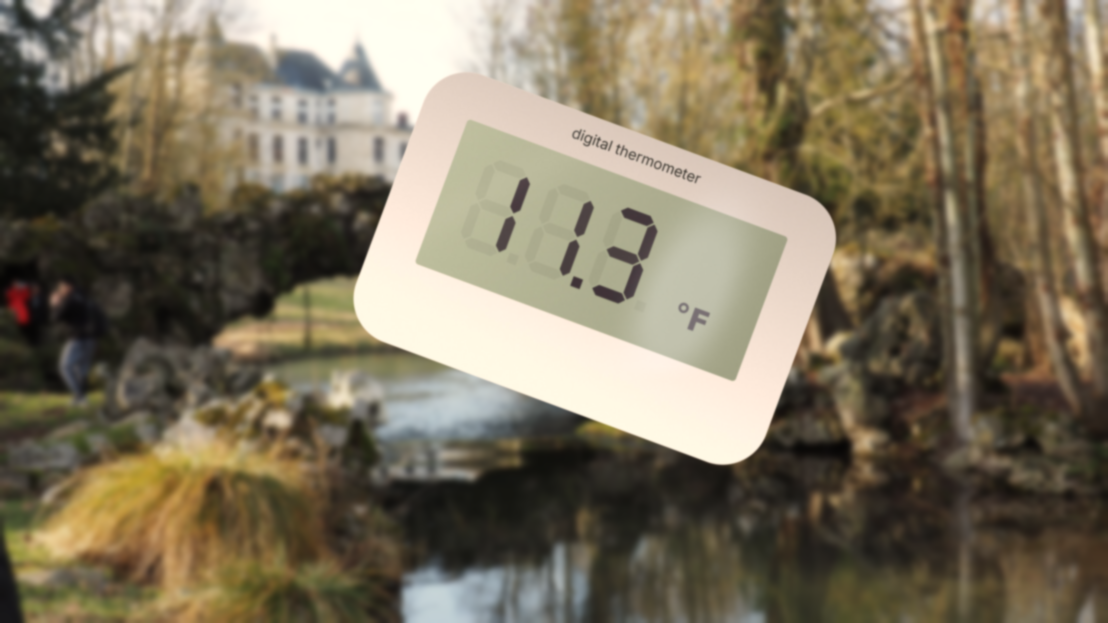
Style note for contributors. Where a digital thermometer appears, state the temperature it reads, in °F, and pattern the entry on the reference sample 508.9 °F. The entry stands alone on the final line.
11.3 °F
